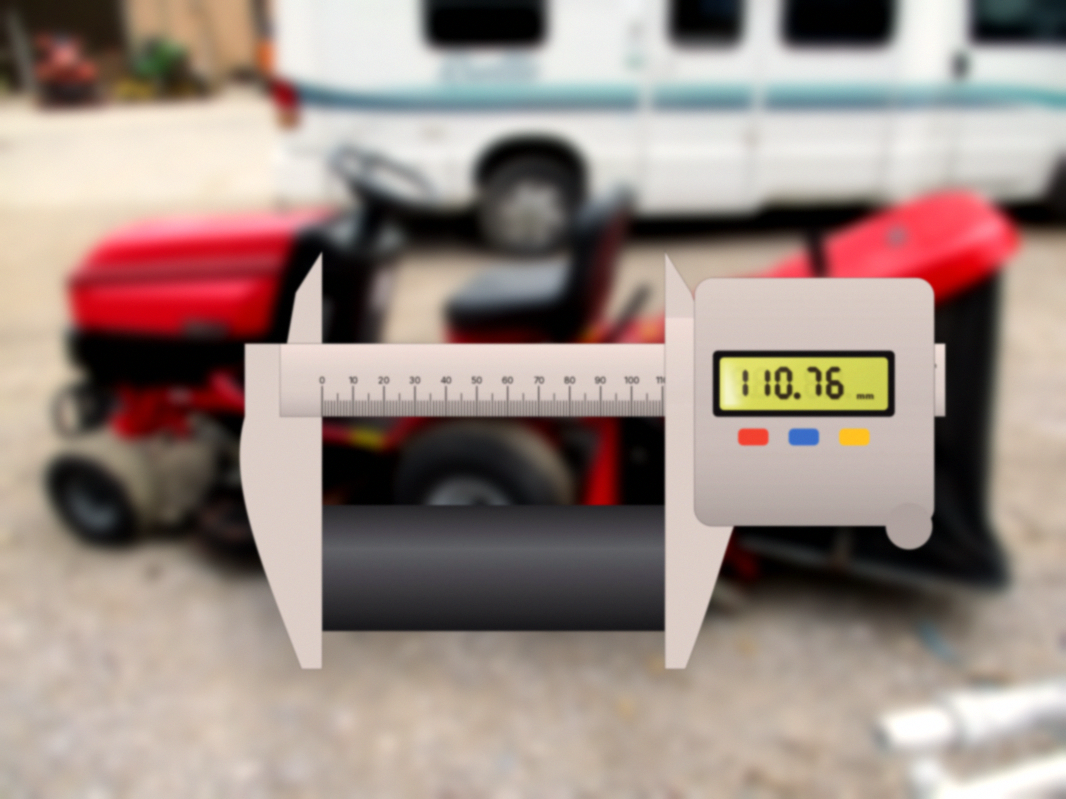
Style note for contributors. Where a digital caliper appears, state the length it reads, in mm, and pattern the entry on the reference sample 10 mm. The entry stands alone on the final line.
110.76 mm
